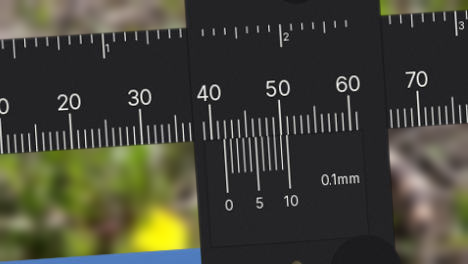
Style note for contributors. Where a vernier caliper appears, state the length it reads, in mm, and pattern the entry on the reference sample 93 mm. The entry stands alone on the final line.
41.8 mm
